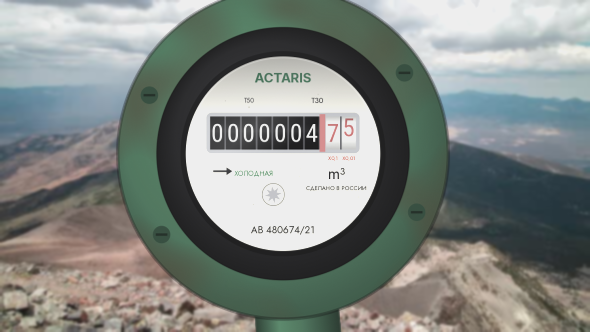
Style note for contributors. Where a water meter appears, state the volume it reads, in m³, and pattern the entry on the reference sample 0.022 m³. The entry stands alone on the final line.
4.75 m³
